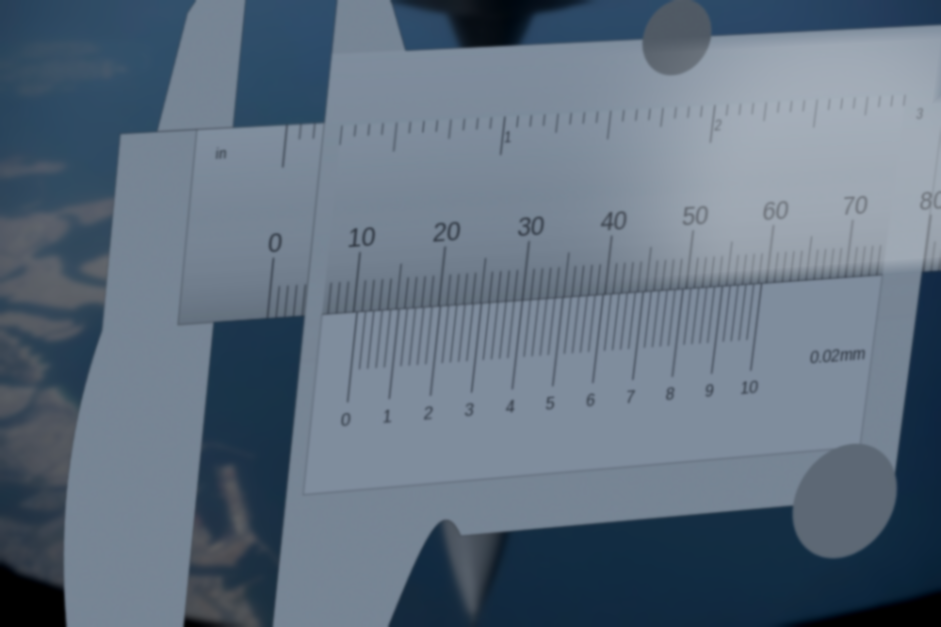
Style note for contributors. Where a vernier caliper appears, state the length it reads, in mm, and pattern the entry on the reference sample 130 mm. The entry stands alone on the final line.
10.4 mm
